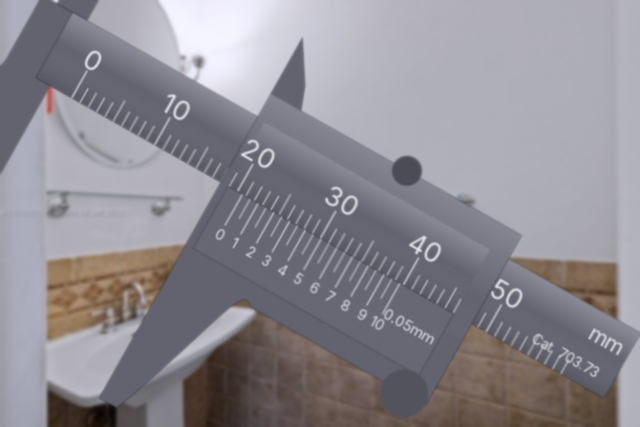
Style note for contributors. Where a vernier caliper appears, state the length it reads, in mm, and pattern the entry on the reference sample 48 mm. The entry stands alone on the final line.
20.6 mm
